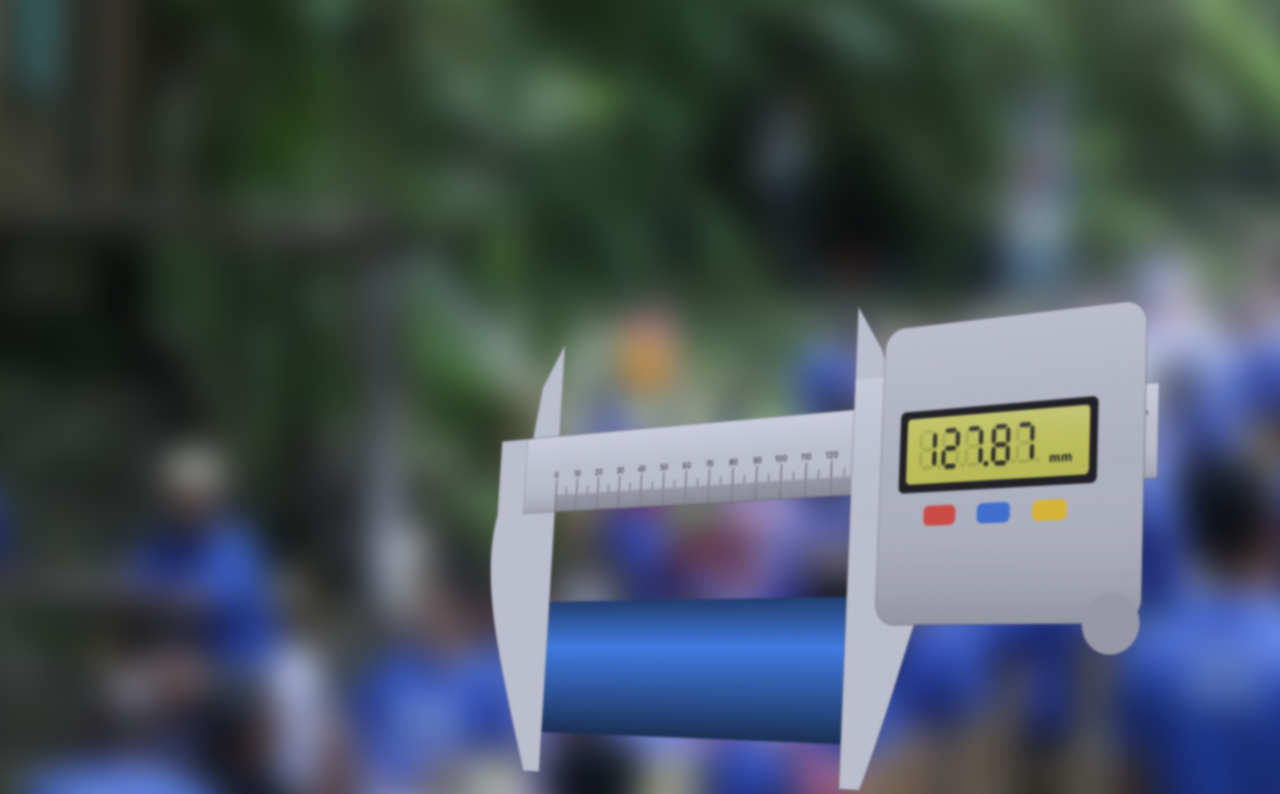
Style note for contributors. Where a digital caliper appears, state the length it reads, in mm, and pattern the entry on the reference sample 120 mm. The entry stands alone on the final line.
127.87 mm
